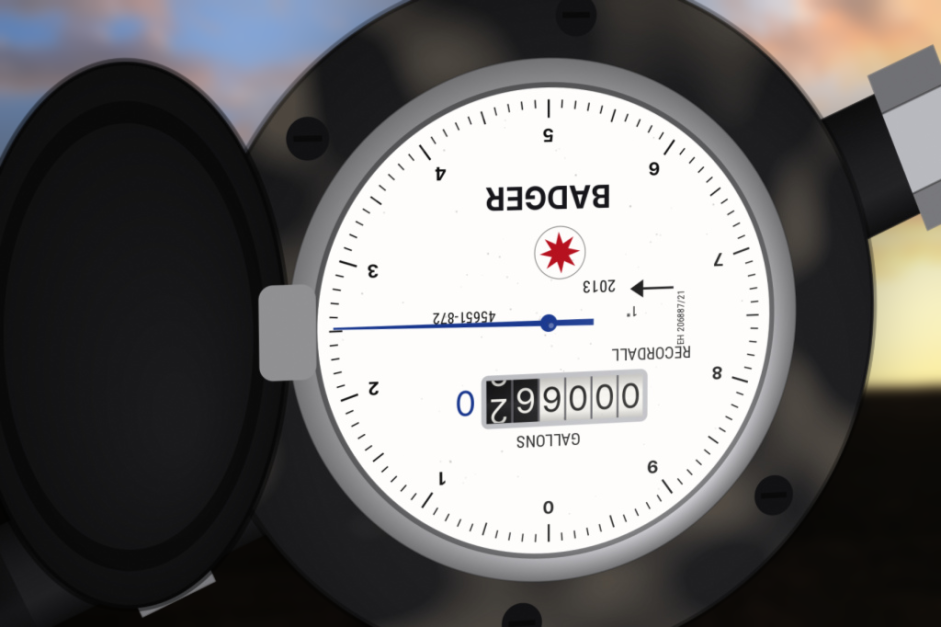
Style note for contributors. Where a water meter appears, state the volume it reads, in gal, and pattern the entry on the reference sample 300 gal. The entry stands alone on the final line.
6622.5 gal
